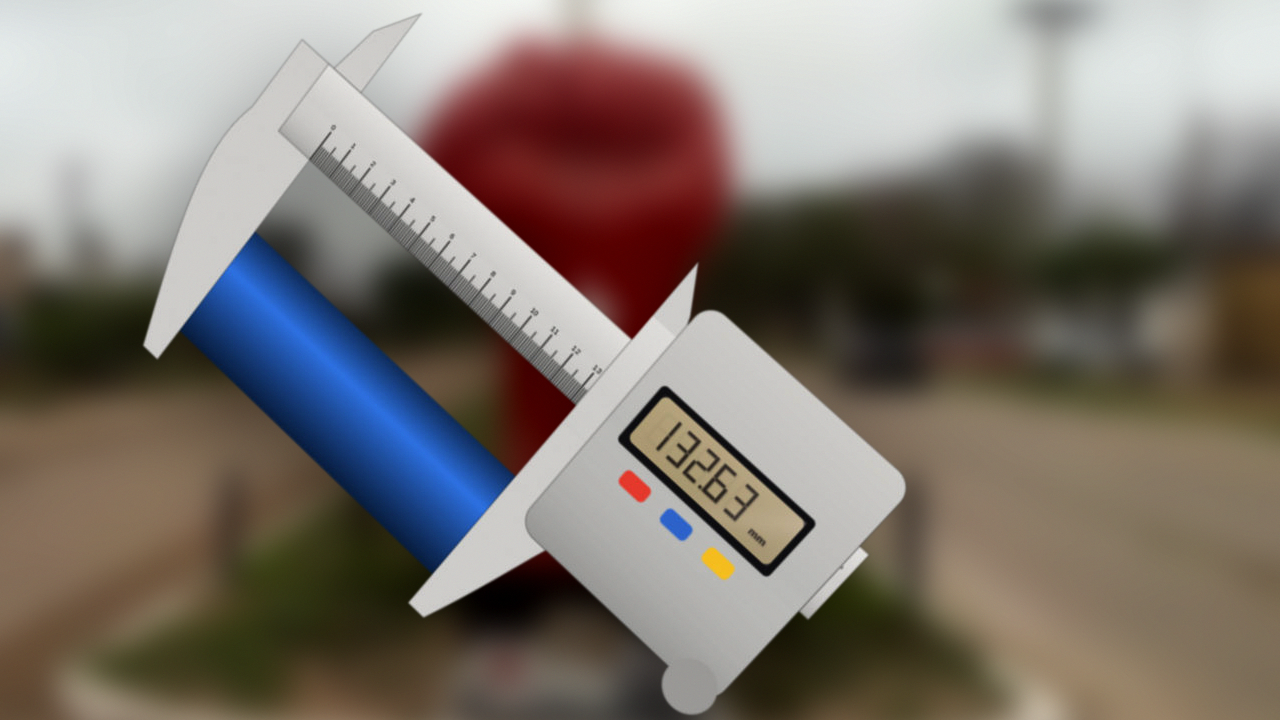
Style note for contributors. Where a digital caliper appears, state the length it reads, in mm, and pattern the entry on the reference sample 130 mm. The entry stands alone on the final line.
132.63 mm
